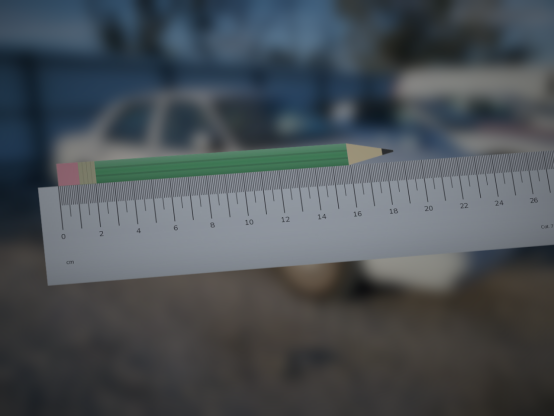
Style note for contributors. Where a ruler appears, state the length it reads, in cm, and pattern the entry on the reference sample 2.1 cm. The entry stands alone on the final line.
18.5 cm
